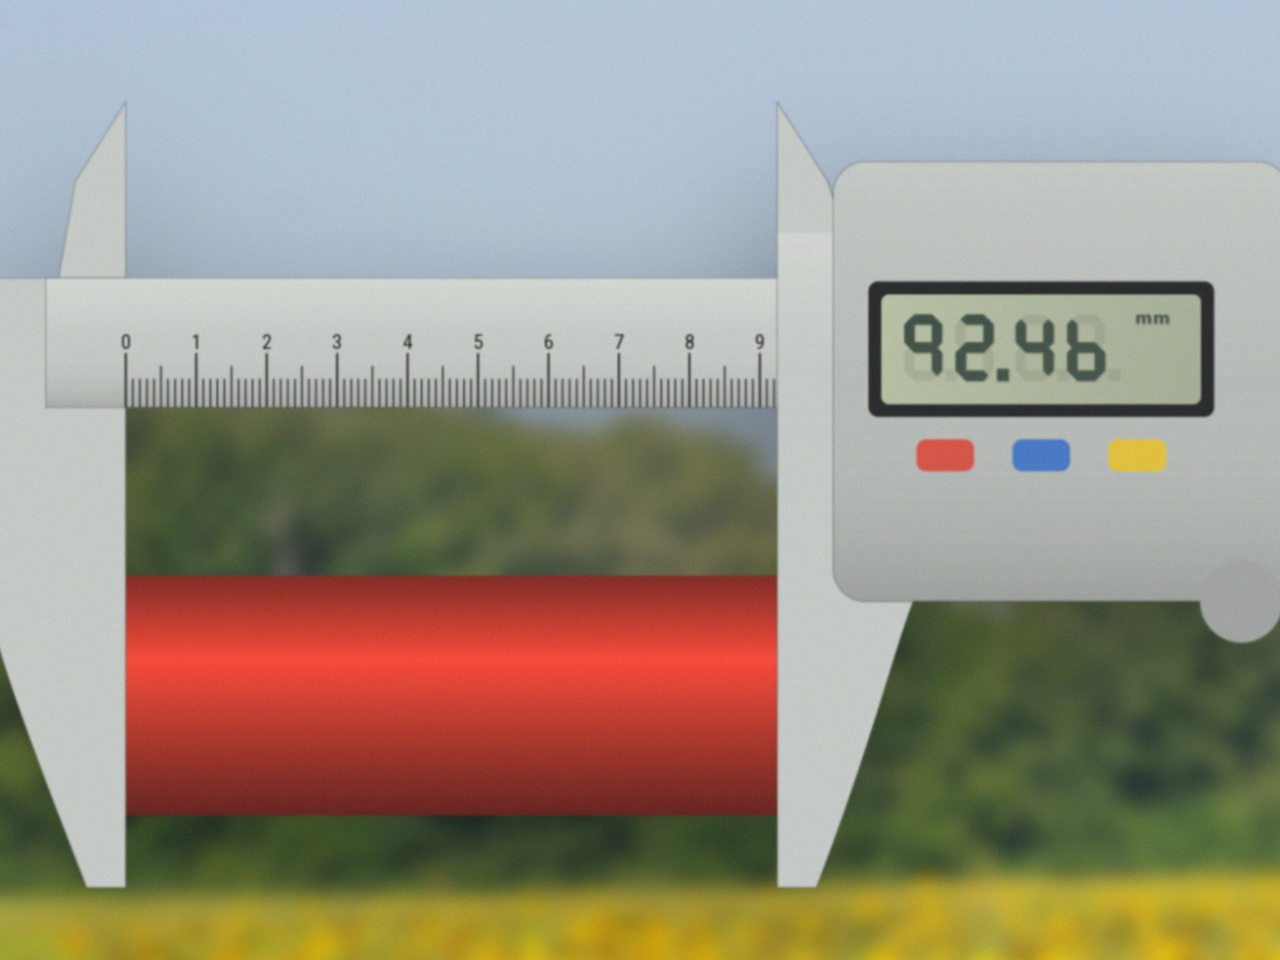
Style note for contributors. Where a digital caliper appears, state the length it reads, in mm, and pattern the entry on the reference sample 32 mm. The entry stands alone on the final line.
92.46 mm
